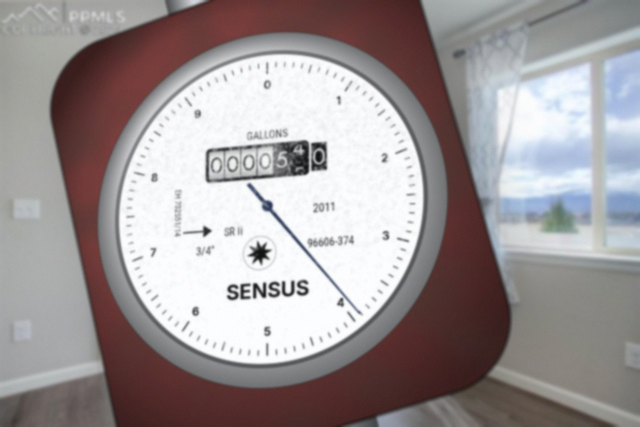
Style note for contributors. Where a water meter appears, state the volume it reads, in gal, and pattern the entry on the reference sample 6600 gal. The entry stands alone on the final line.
543.9 gal
